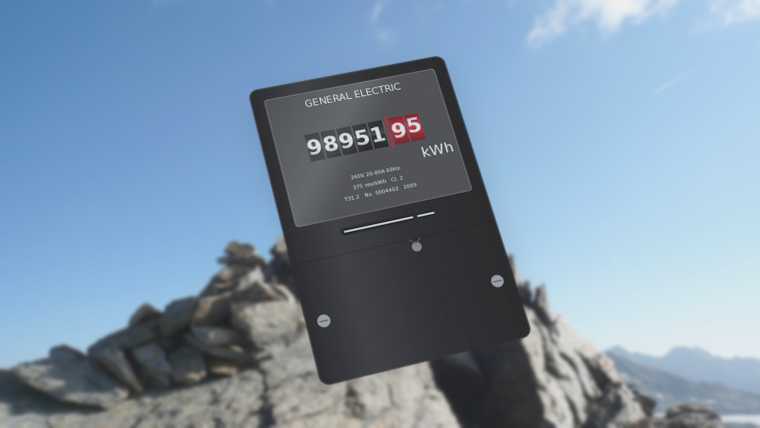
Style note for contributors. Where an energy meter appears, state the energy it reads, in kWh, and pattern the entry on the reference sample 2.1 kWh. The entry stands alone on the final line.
98951.95 kWh
